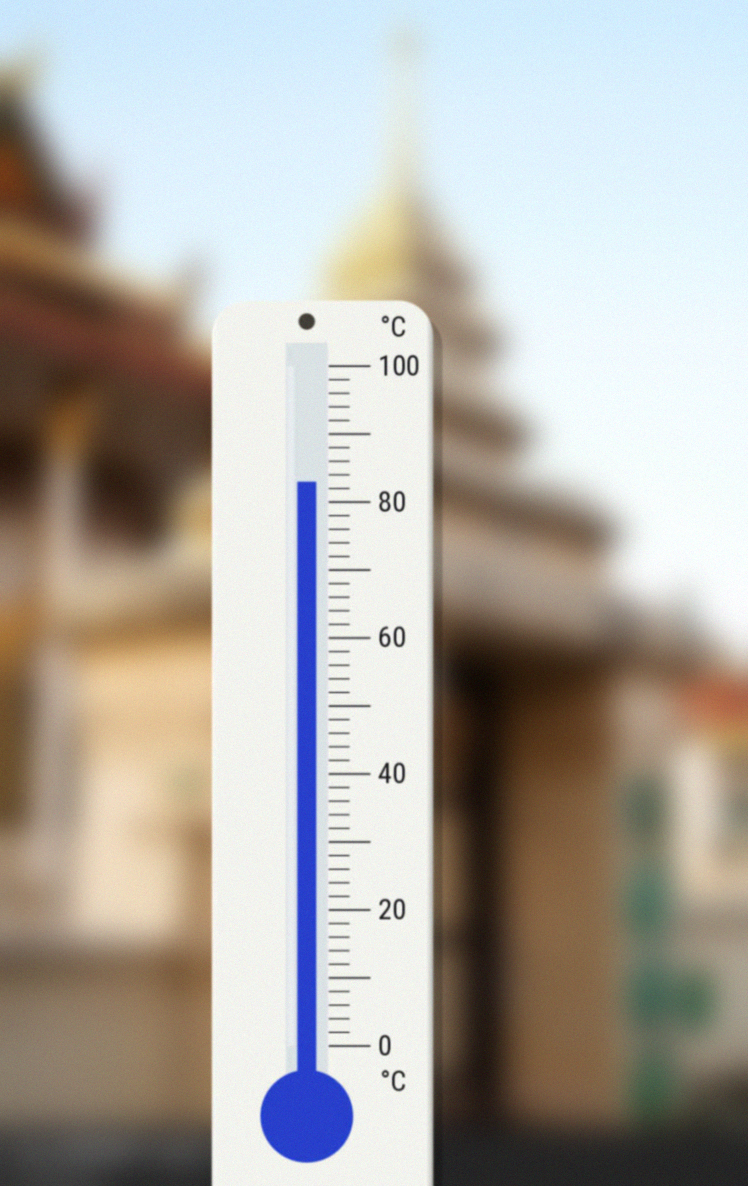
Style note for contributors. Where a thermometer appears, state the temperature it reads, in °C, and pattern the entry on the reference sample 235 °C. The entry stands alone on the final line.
83 °C
